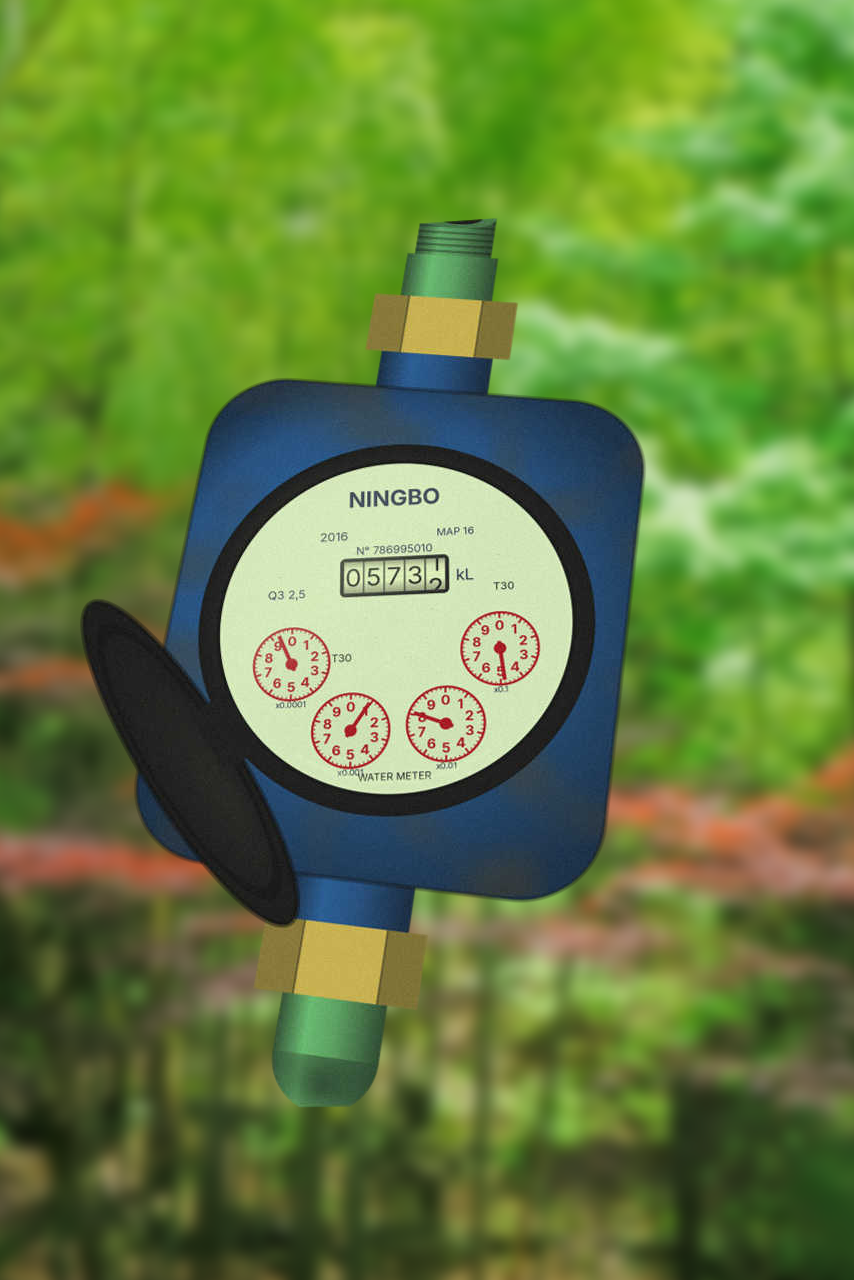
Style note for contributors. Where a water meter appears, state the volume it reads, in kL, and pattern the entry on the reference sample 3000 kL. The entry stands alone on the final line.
5731.4809 kL
